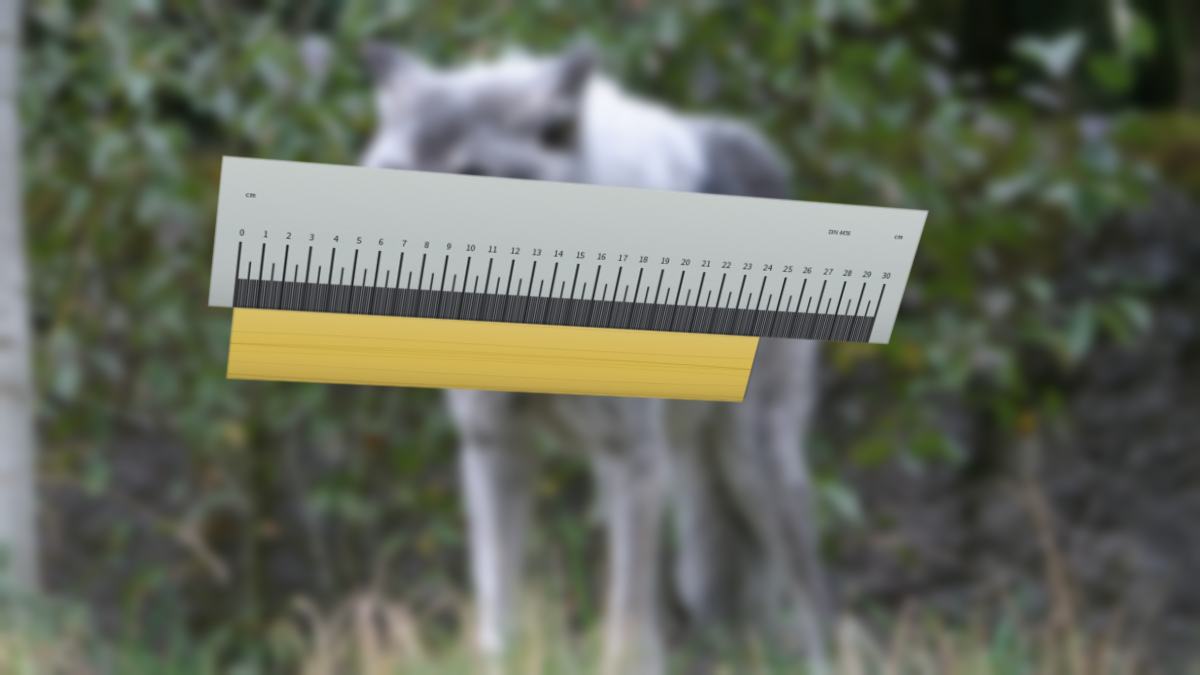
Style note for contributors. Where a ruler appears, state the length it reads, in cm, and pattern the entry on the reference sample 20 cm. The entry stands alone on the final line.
24.5 cm
